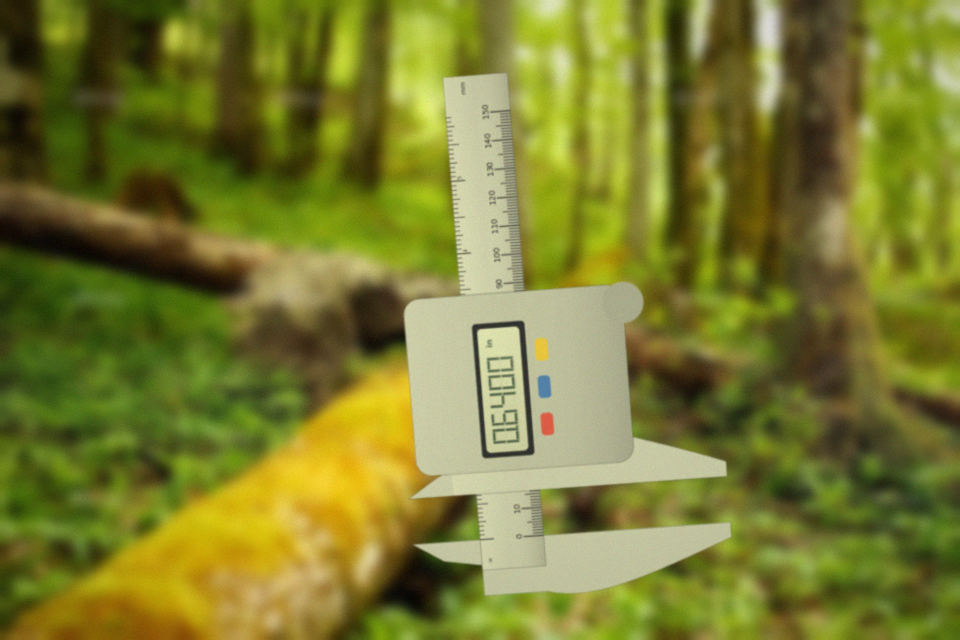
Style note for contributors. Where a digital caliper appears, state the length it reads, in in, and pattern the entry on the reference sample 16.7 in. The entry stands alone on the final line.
0.6400 in
